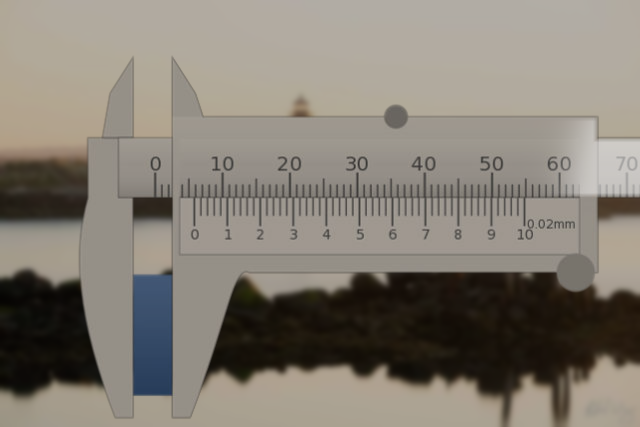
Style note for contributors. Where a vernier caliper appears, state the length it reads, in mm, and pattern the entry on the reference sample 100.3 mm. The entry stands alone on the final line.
5.8 mm
